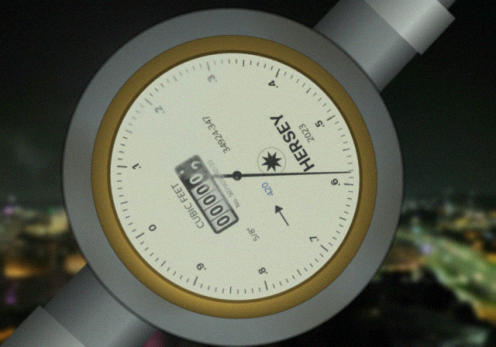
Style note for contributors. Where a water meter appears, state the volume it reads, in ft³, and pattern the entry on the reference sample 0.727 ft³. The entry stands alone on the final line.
1.58 ft³
